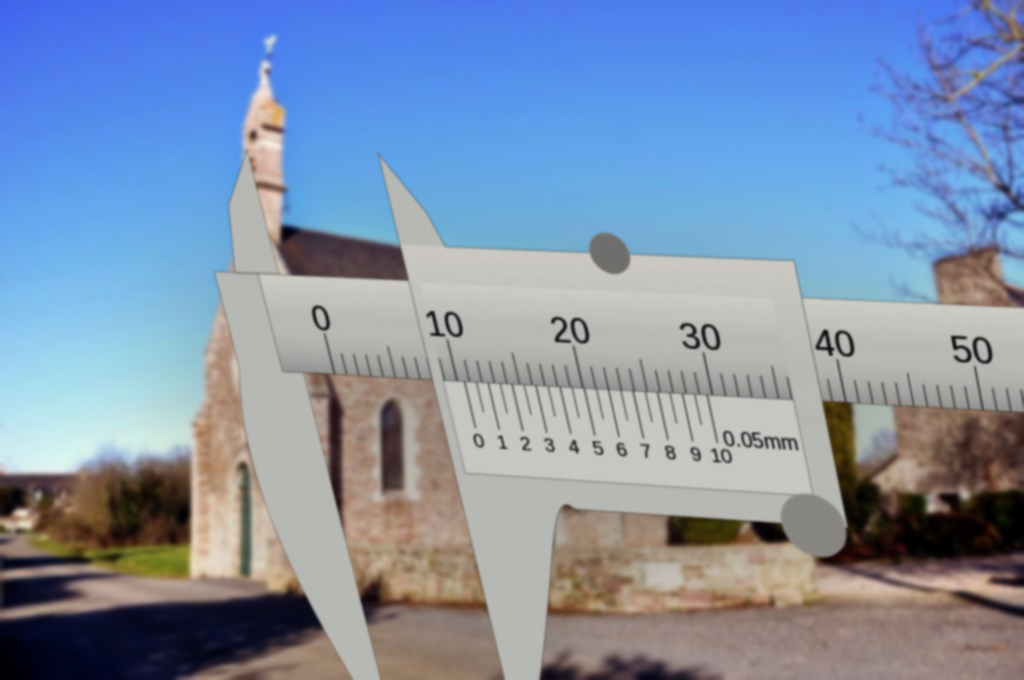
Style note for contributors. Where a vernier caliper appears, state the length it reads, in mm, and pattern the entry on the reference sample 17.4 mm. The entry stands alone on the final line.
10.6 mm
